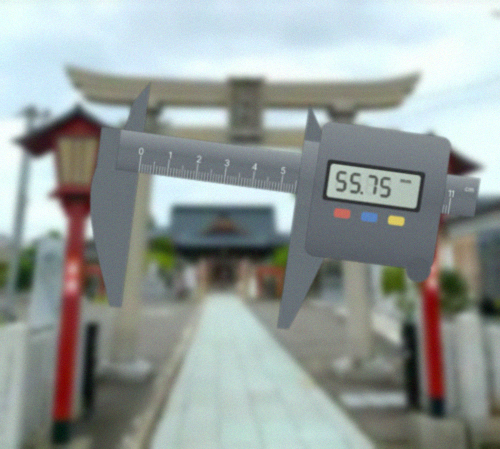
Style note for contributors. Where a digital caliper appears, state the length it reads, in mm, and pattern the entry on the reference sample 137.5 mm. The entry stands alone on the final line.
55.75 mm
